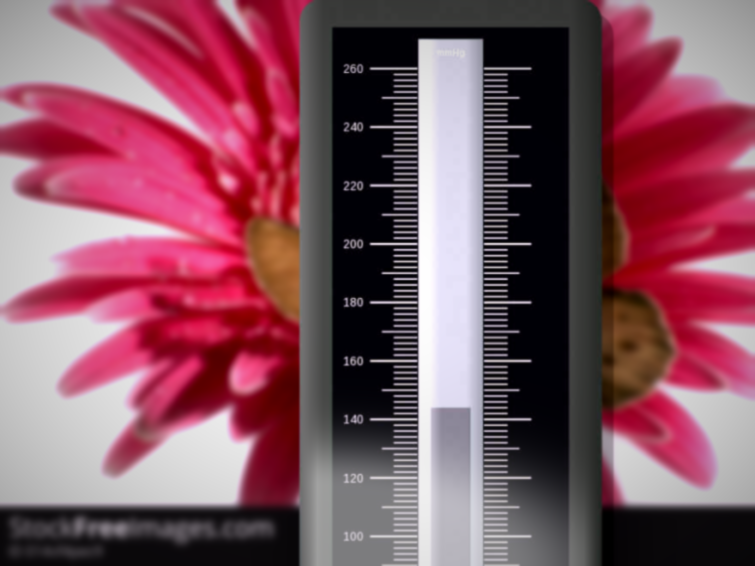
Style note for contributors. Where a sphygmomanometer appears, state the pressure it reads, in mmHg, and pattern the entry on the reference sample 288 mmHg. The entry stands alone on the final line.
144 mmHg
